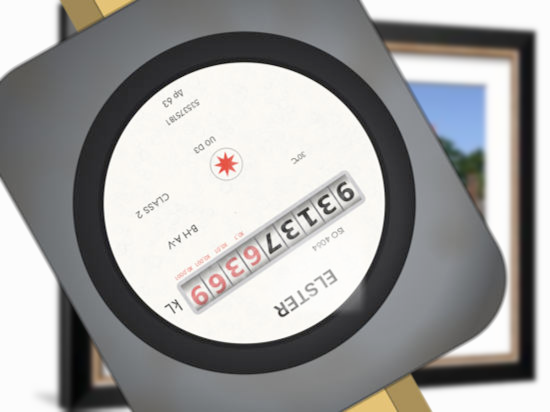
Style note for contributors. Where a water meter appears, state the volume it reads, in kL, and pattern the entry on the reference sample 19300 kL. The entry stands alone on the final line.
93137.6369 kL
